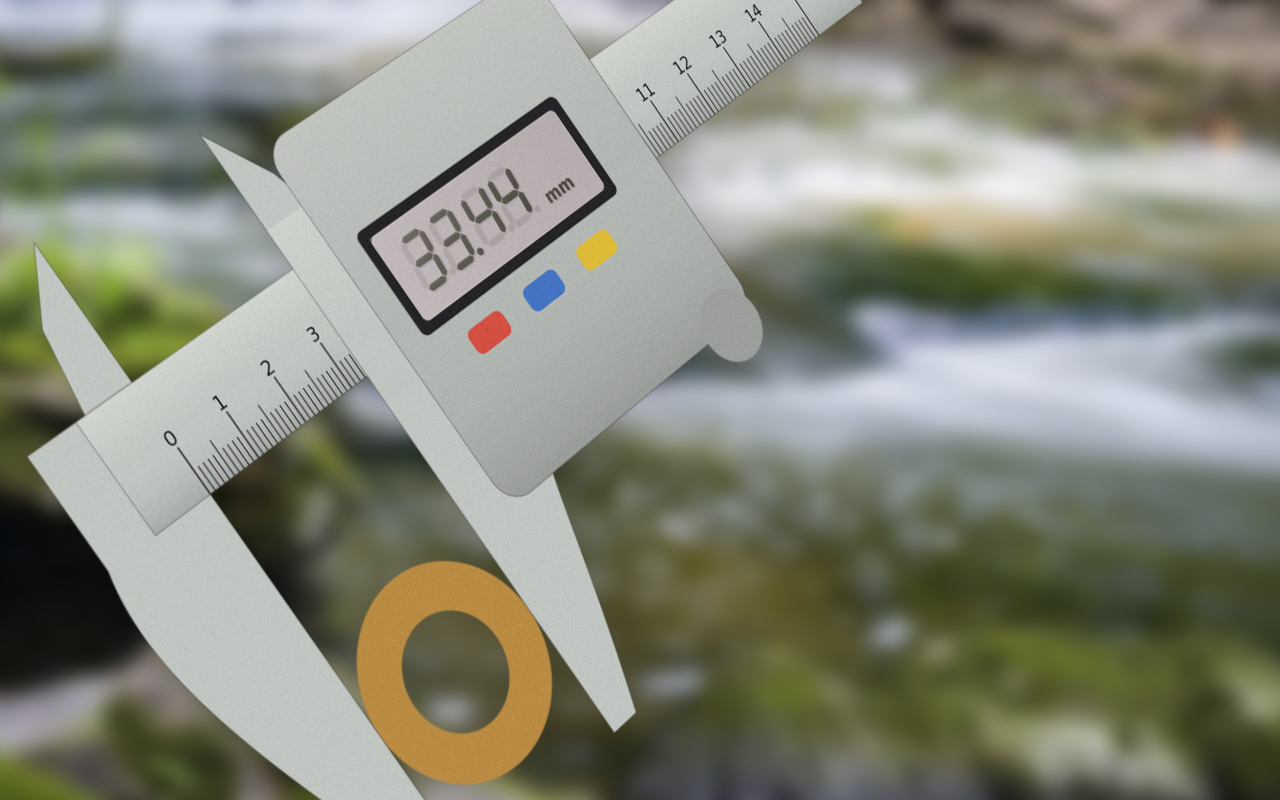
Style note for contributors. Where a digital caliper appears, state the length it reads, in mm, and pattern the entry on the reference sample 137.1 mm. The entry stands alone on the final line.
33.44 mm
